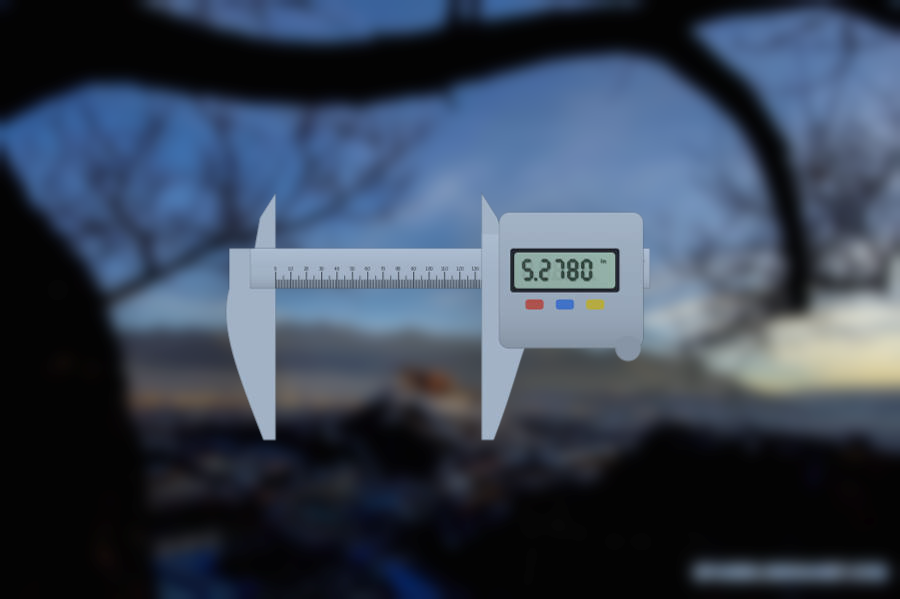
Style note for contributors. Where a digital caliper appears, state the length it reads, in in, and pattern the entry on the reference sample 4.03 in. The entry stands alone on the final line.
5.2780 in
